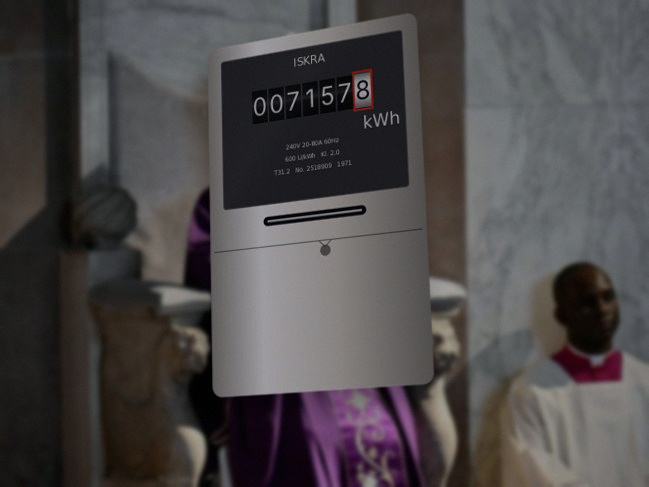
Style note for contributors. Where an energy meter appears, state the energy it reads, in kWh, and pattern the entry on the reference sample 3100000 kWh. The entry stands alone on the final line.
7157.8 kWh
